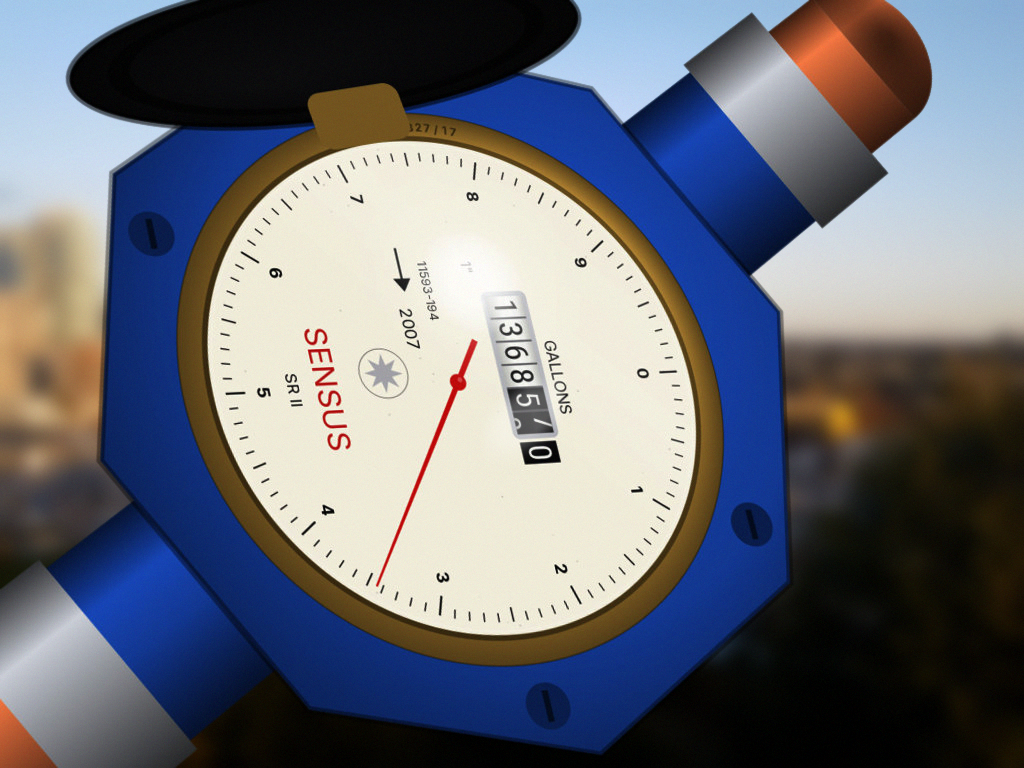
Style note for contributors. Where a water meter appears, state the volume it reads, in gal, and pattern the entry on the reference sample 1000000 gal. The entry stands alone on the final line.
1368573.4 gal
